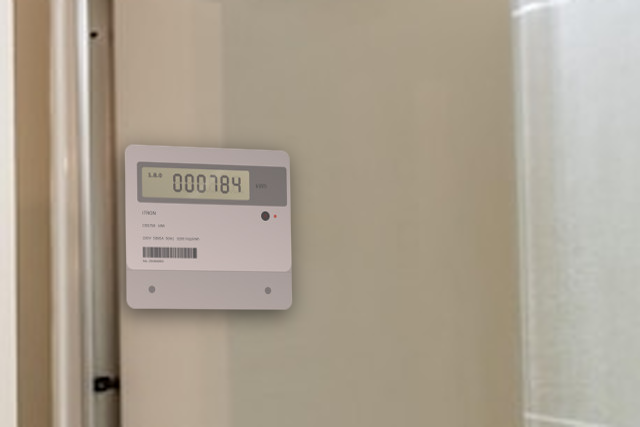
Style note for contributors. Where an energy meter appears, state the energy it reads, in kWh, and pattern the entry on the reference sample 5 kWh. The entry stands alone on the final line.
784 kWh
